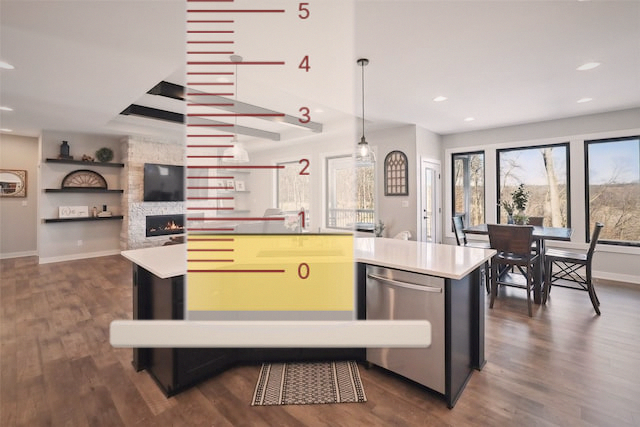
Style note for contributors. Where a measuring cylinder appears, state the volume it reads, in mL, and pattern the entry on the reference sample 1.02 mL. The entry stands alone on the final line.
0.7 mL
